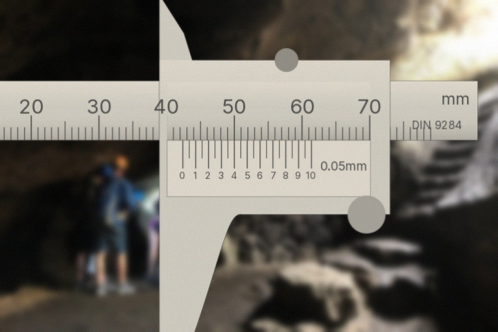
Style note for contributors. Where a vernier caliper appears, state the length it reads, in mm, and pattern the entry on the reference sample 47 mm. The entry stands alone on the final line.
42.4 mm
